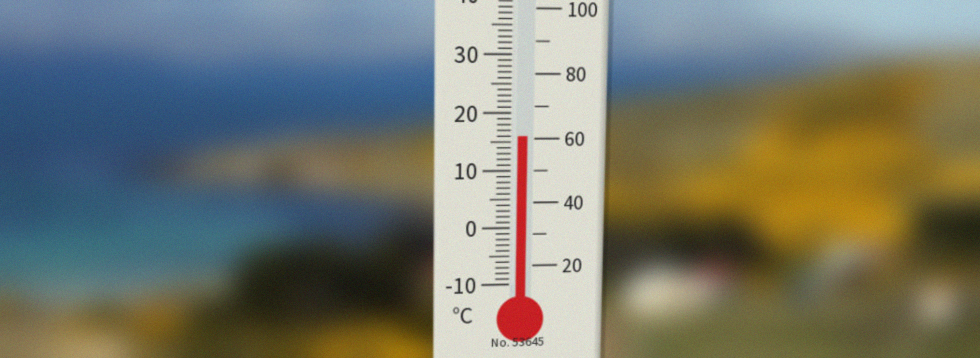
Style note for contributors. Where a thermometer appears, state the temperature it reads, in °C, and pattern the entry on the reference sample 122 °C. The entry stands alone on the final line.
16 °C
